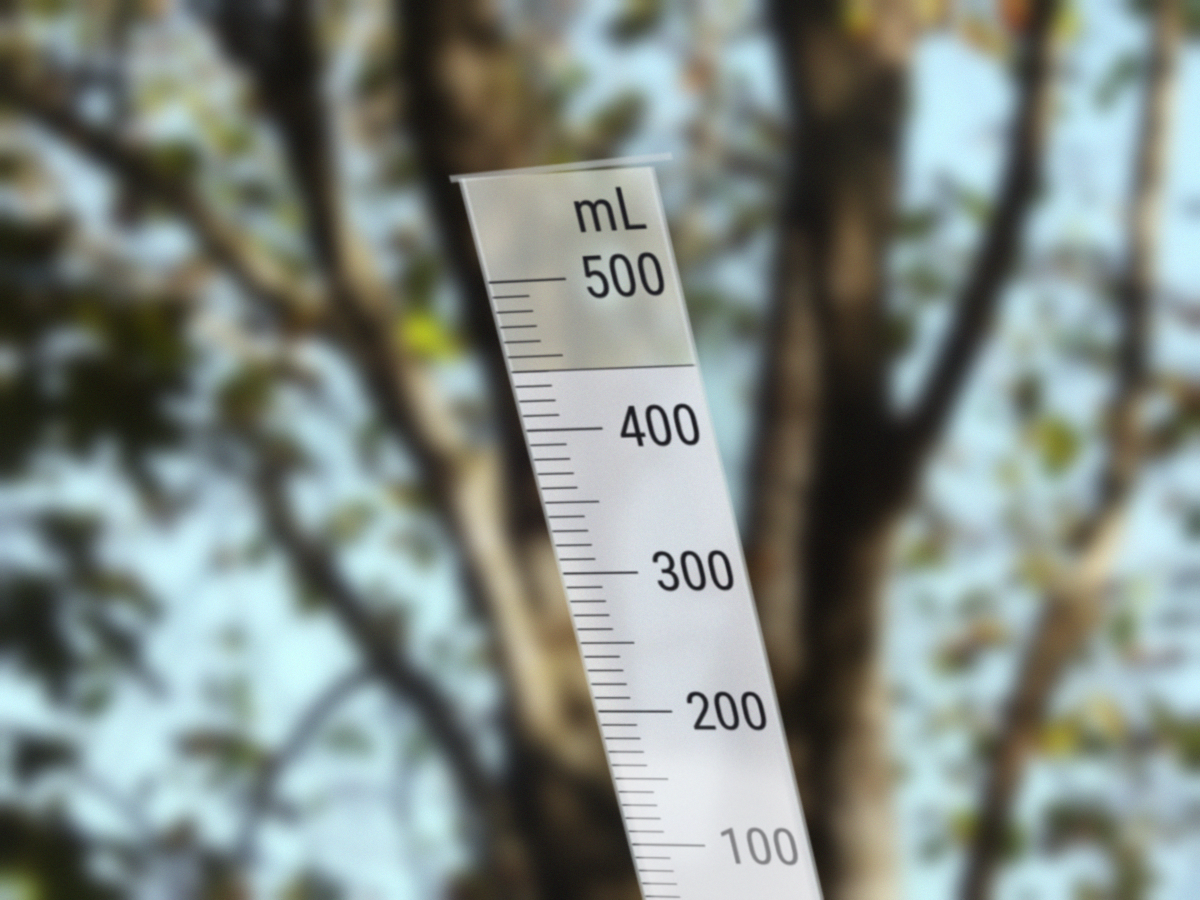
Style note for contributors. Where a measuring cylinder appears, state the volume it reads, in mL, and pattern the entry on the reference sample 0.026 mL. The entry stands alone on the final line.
440 mL
